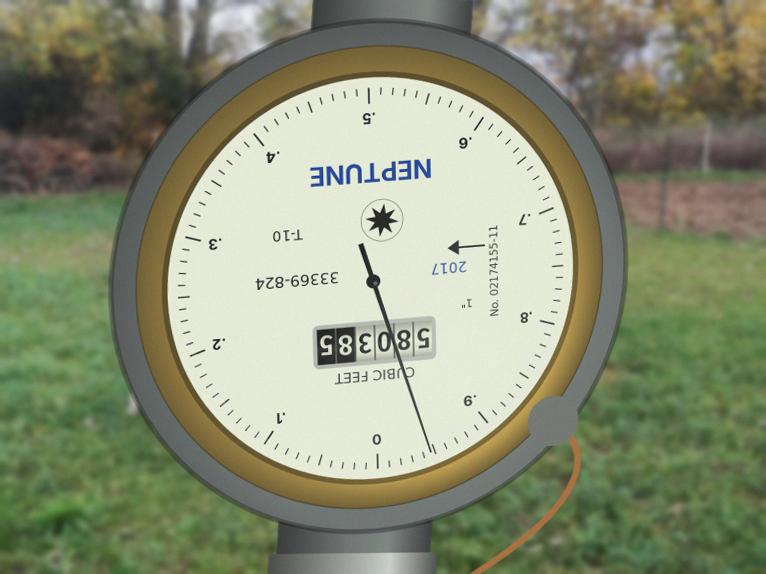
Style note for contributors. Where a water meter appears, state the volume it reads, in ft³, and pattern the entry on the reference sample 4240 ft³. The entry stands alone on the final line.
580384.95 ft³
